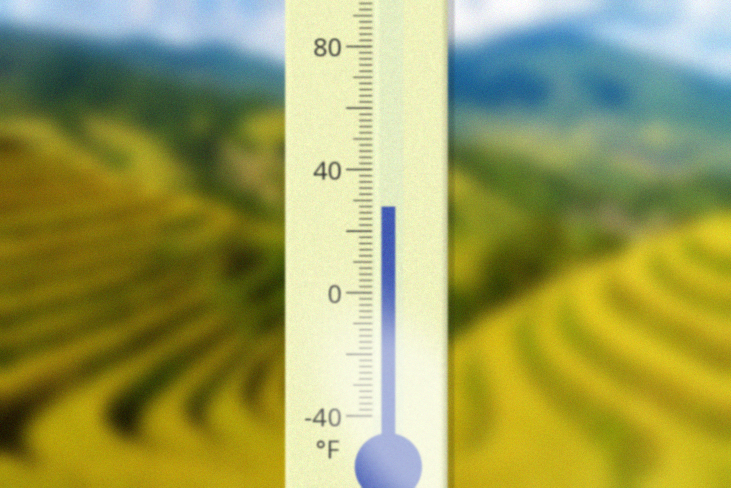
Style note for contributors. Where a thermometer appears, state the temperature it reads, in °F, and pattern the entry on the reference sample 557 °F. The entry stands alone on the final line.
28 °F
